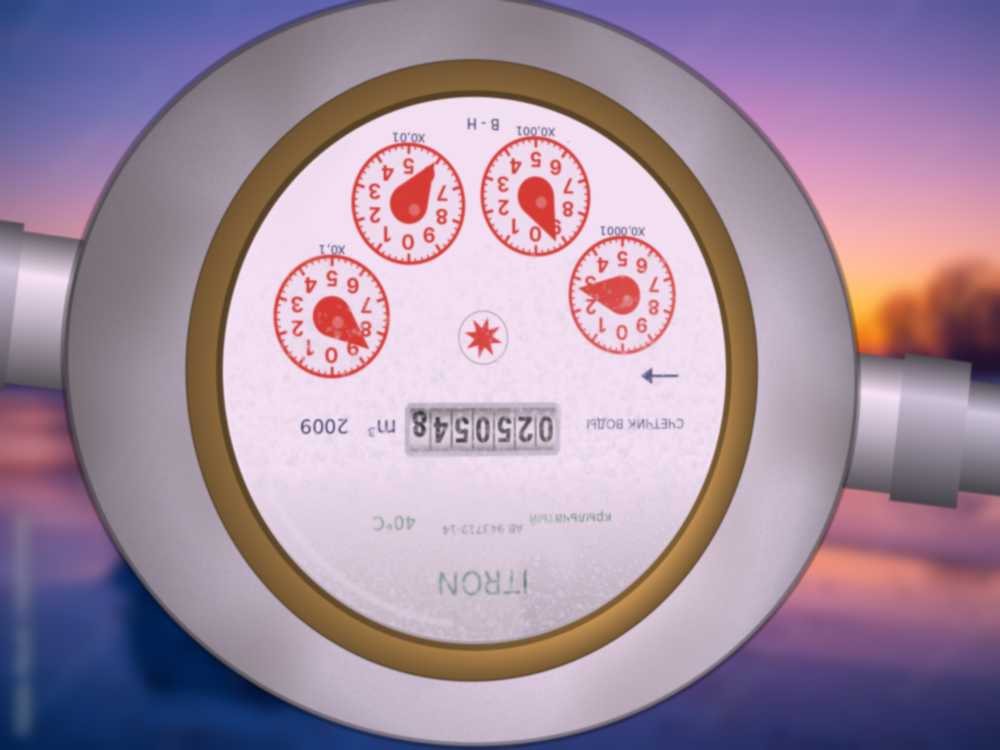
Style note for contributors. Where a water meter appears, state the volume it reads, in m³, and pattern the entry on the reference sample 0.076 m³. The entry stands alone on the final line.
250547.8592 m³
